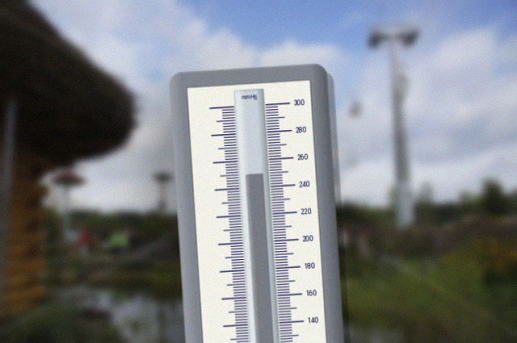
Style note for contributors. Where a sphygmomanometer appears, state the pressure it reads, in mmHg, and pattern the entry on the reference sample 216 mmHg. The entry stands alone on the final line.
250 mmHg
